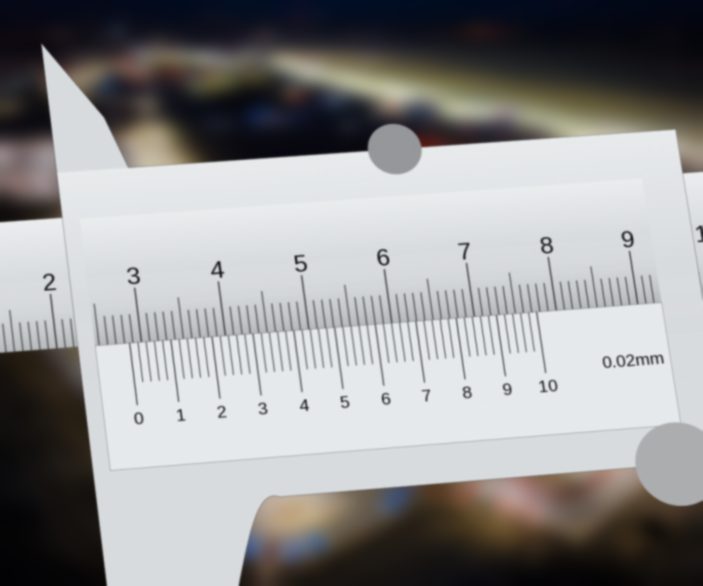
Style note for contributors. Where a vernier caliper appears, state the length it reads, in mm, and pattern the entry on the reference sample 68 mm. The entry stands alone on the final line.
28.6 mm
